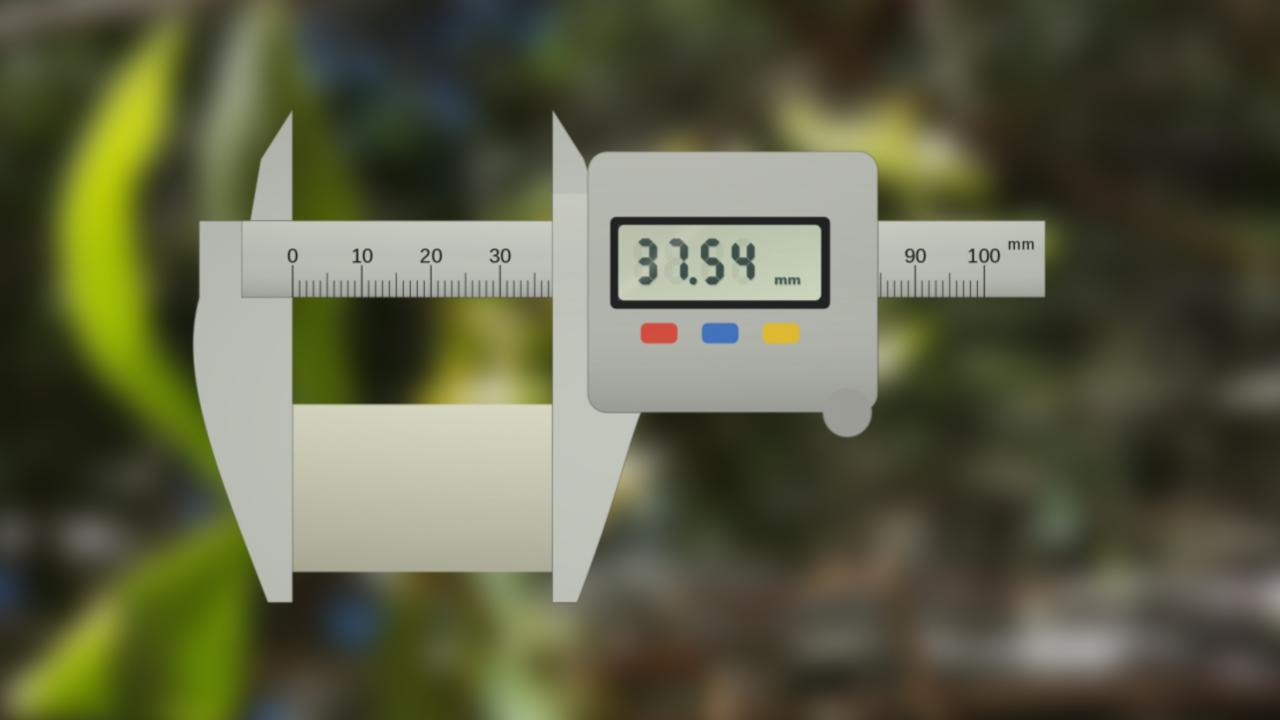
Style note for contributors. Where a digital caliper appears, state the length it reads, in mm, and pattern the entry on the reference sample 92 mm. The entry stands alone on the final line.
37.54 mm
